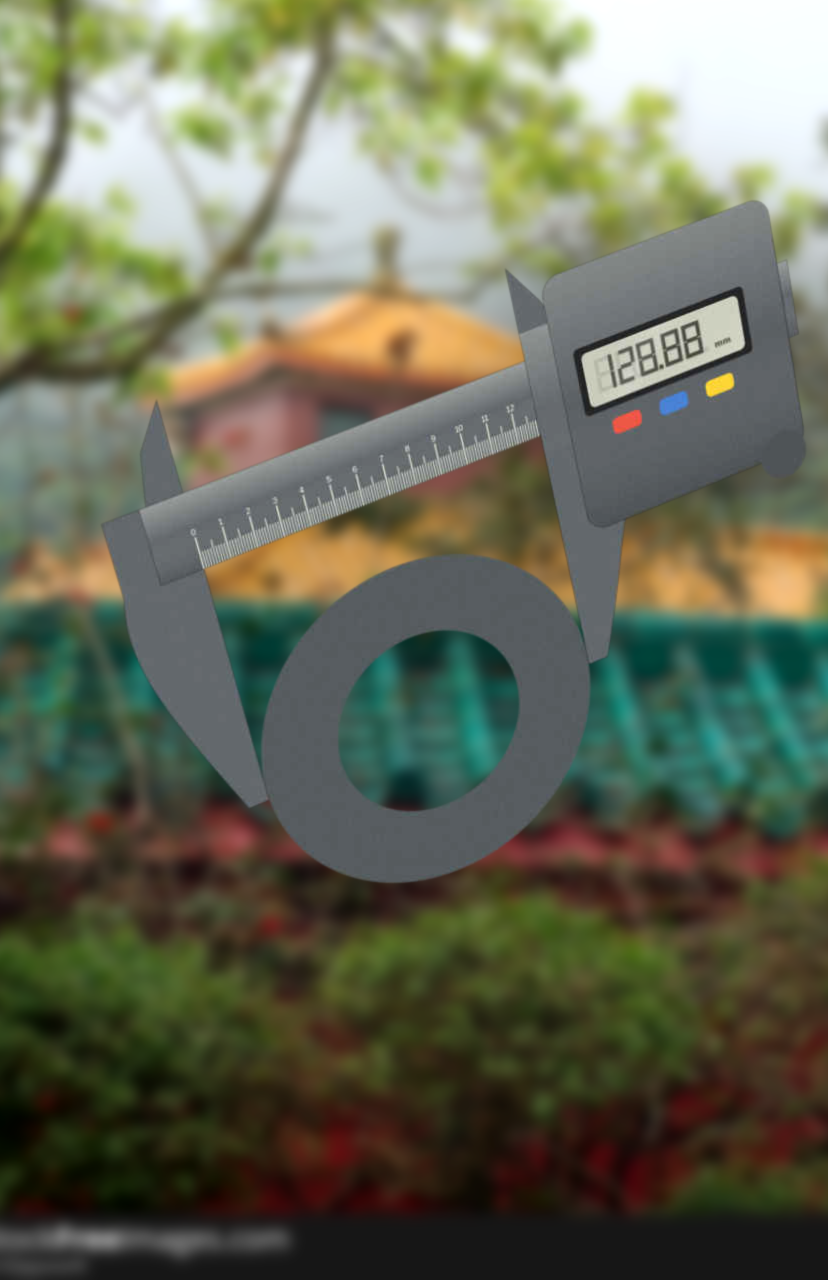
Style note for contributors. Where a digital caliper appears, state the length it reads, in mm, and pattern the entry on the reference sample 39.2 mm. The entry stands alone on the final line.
128.88 mm
